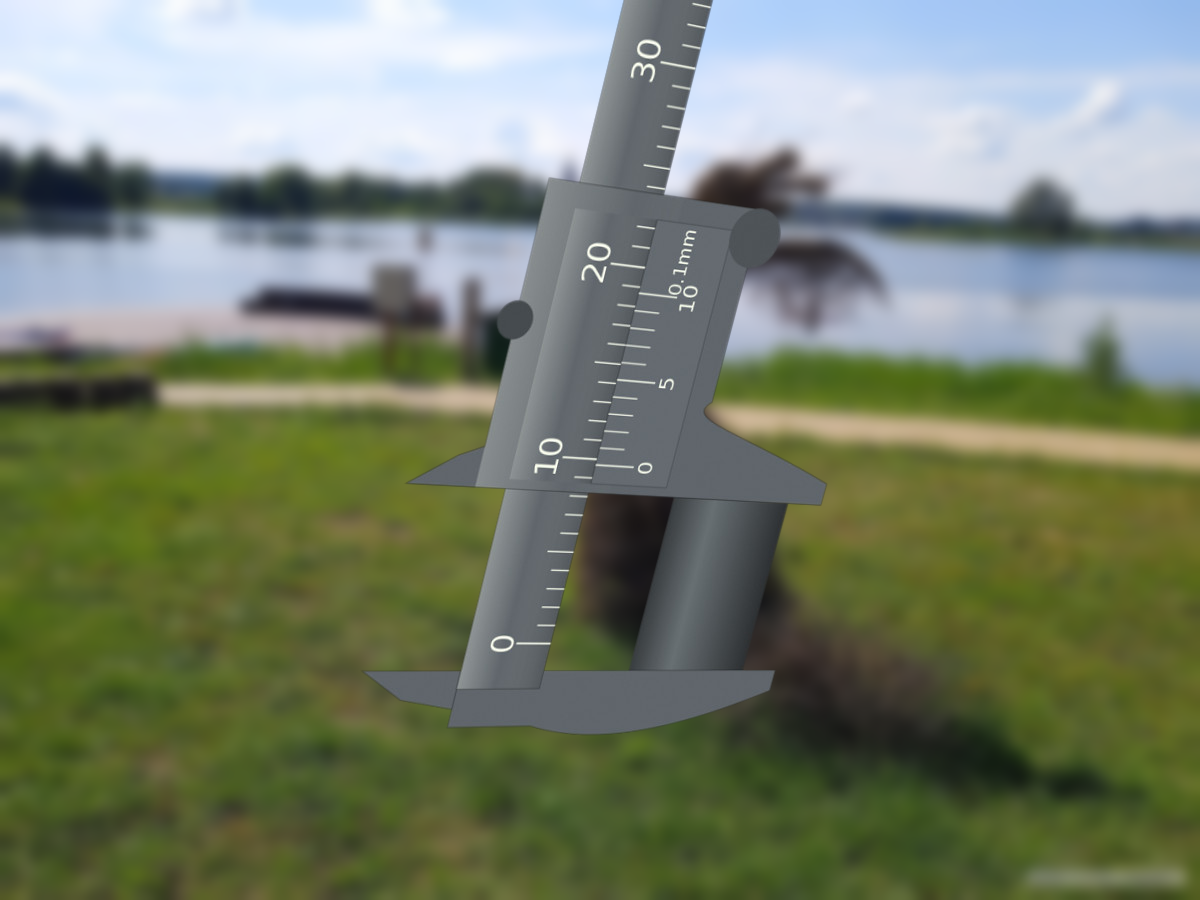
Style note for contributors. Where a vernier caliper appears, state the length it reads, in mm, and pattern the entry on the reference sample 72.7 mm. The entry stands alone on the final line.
9.7 mm
